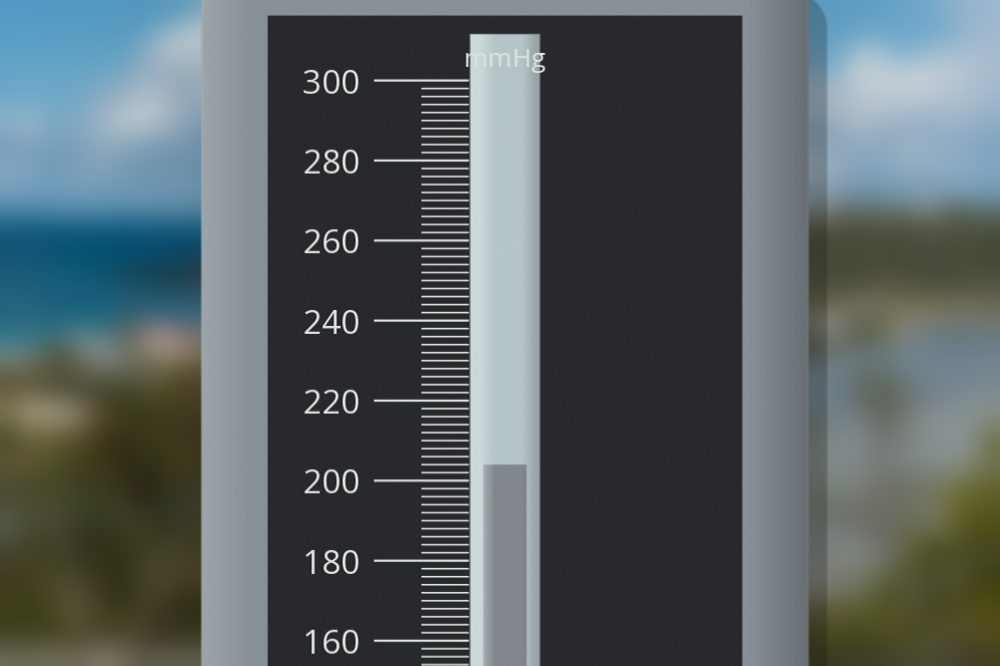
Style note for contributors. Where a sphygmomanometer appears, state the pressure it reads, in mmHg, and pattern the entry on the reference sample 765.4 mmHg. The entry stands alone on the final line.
204 mmHg
